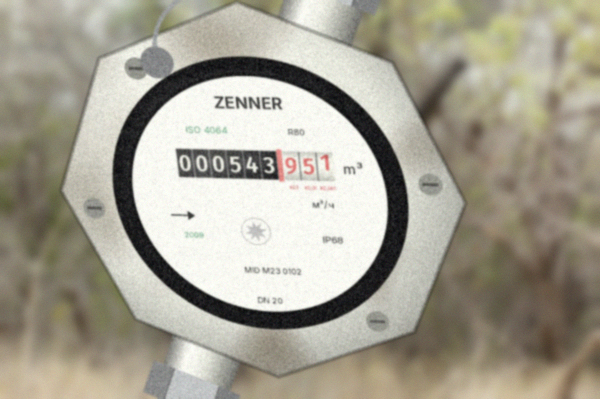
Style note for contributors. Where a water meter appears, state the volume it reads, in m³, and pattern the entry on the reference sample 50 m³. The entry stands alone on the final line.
543.951 m³
